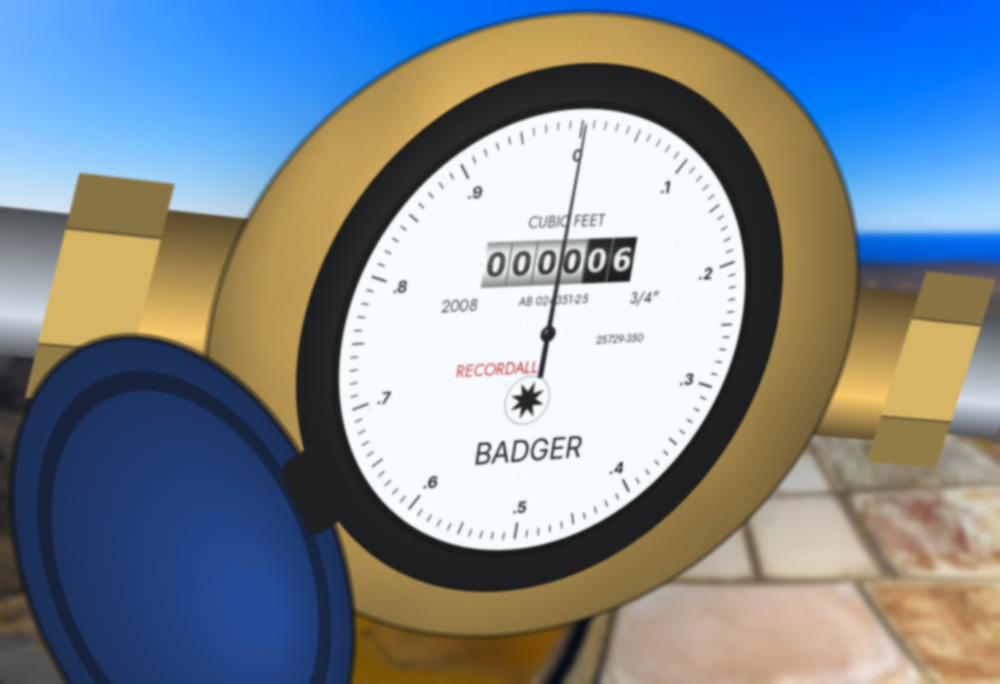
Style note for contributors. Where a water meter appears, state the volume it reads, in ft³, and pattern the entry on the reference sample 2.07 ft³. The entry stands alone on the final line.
6.00 ft³
